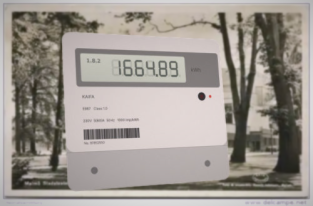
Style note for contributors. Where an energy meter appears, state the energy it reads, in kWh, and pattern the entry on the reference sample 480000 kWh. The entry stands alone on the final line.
1664.89 kWh
